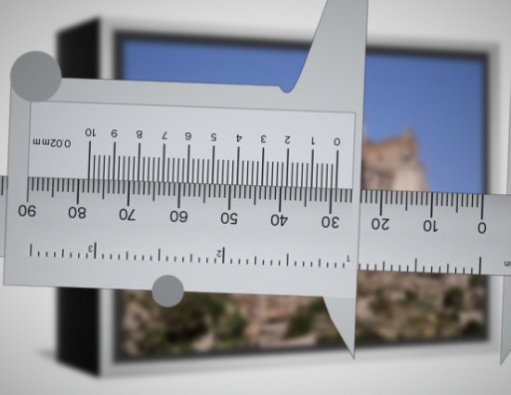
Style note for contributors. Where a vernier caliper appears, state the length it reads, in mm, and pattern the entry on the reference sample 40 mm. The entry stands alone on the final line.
29.0 mm
